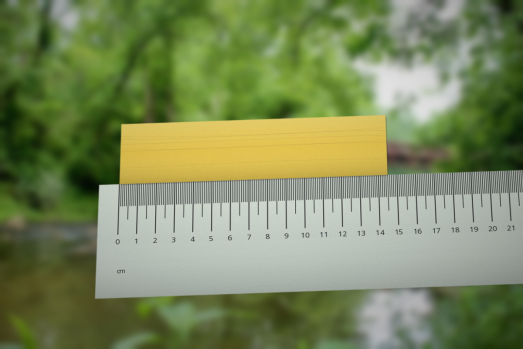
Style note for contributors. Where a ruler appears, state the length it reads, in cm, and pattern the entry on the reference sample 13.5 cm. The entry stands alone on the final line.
14.5 cm
